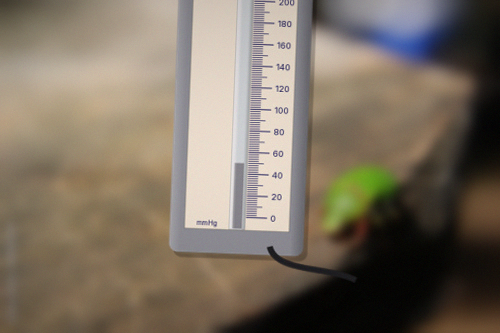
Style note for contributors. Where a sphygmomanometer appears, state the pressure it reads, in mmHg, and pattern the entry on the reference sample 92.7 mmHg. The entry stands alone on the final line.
50 mmHg
